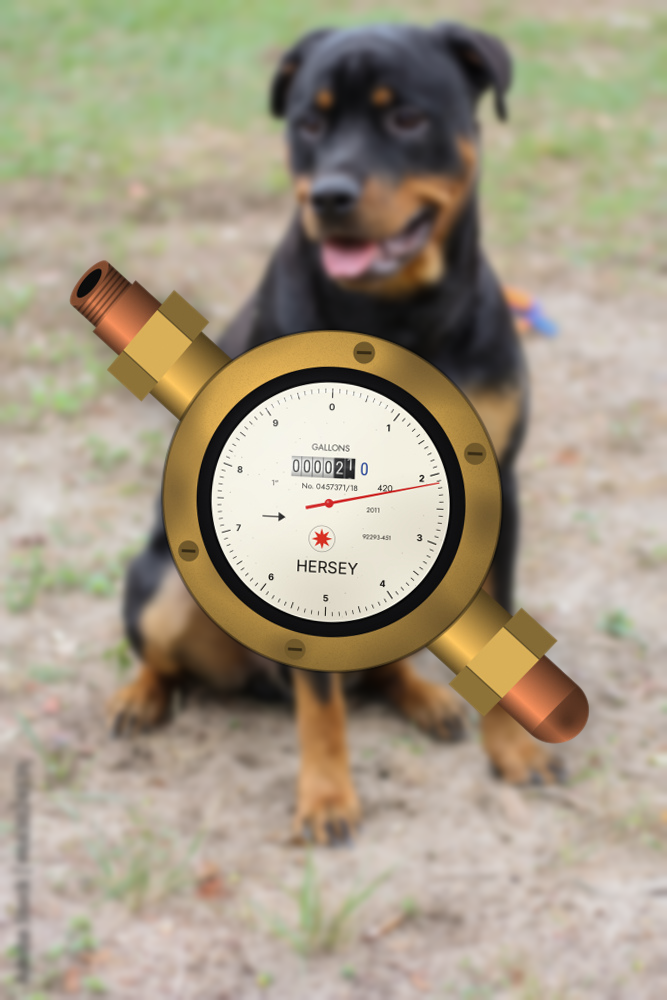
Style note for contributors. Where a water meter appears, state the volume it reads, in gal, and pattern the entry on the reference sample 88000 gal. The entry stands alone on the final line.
212.1 gal
